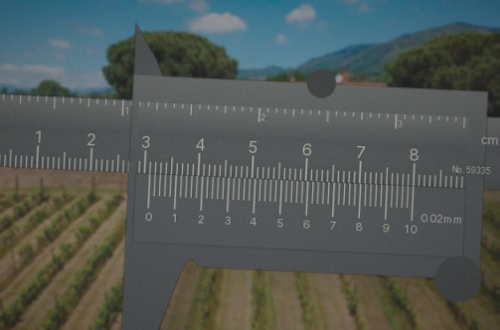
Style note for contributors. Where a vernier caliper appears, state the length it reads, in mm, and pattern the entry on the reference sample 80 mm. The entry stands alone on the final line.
31.0 mm
